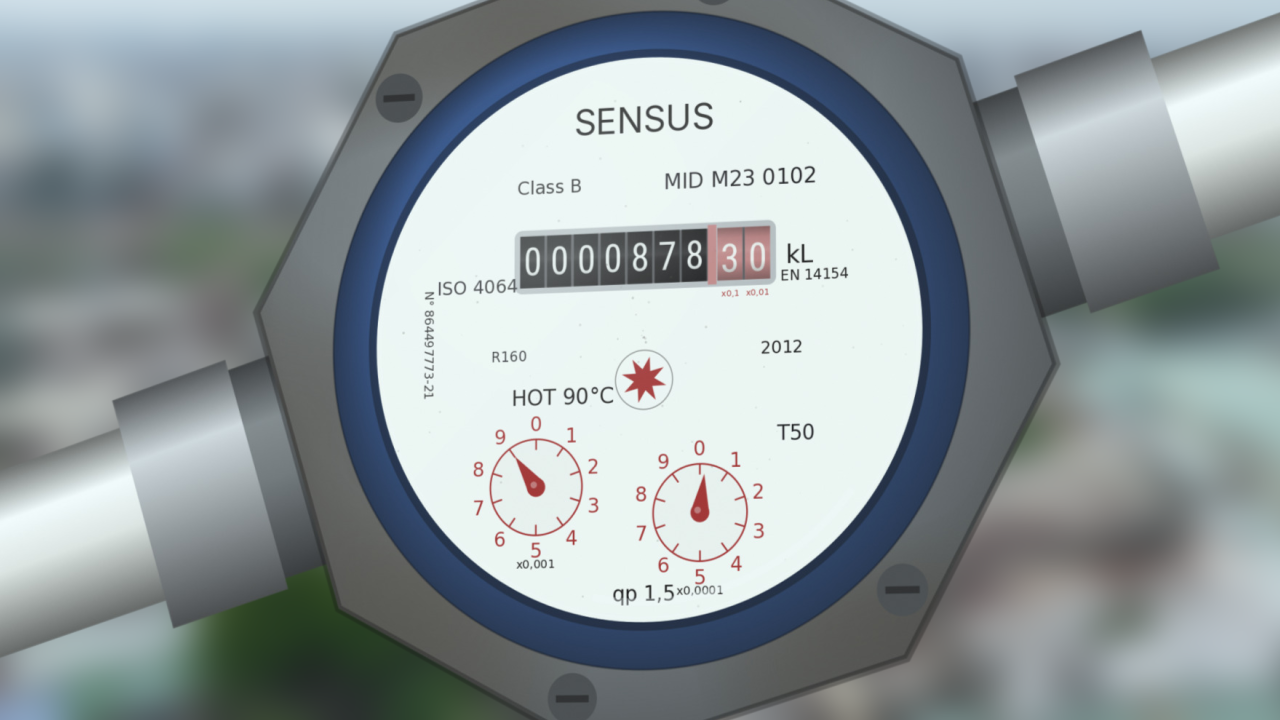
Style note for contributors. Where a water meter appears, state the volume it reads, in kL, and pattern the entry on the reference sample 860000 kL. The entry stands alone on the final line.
878.2990 kL
